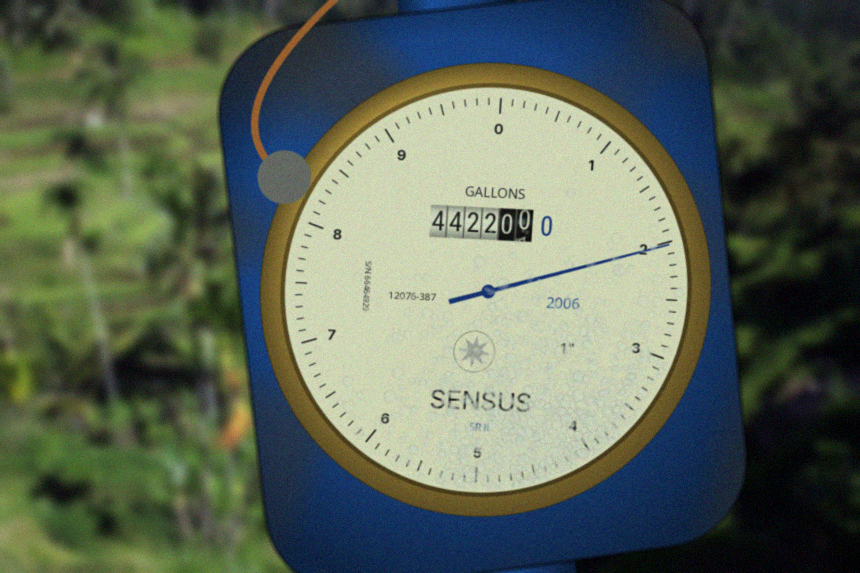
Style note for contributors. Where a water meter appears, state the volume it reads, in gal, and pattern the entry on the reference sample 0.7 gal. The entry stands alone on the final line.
4422002.0 gal
